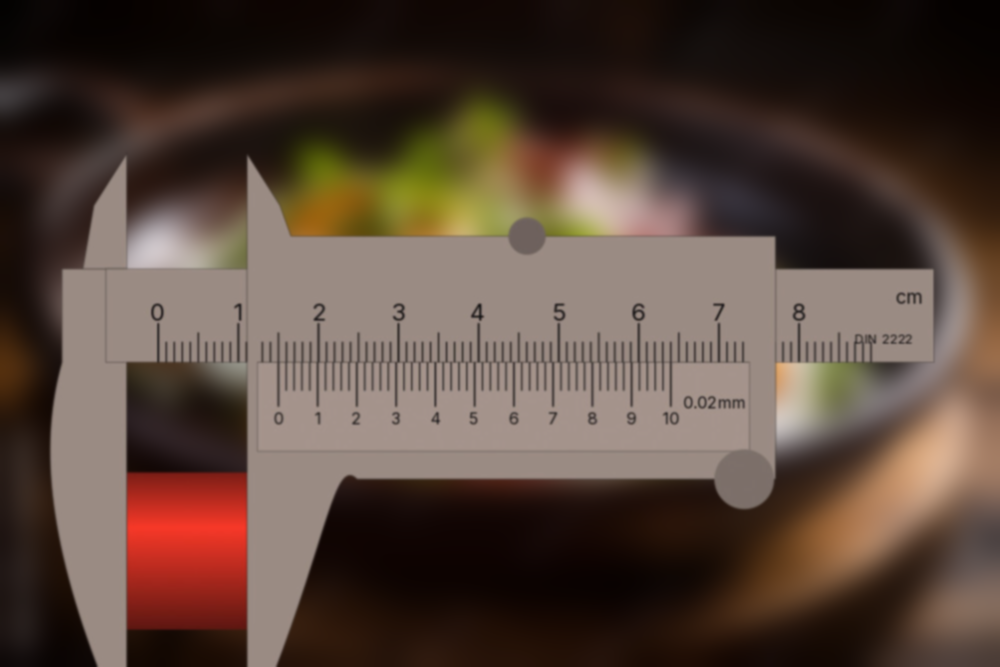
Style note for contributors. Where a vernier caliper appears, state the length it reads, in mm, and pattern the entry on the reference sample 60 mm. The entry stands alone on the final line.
15.0 mm
